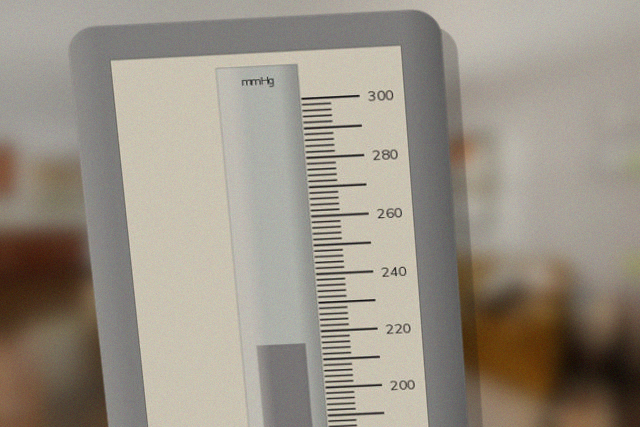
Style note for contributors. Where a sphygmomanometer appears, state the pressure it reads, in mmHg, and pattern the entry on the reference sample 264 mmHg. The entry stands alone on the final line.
216 mmHg
